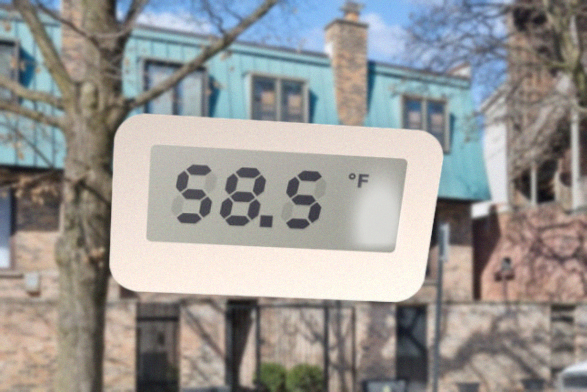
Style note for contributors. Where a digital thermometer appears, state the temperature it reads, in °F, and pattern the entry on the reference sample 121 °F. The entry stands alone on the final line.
58.5 °F
